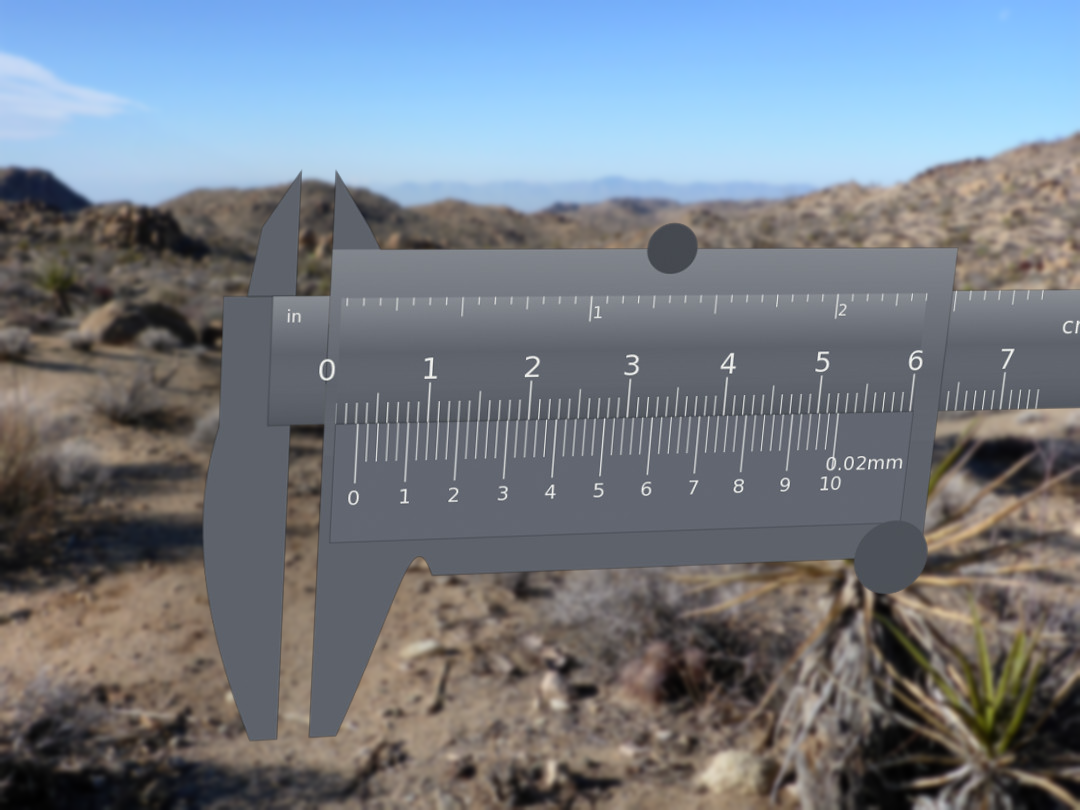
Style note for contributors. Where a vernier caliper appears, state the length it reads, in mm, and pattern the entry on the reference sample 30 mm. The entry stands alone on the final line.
3.2 mm
